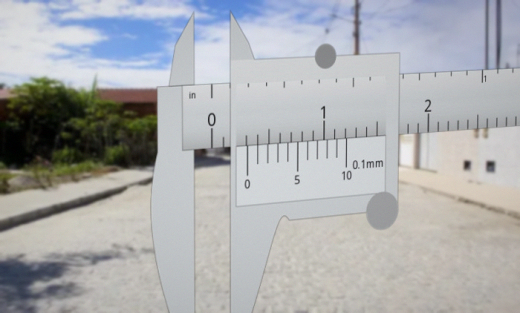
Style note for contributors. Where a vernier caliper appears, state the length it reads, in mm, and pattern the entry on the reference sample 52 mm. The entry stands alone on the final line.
3.1 mm
